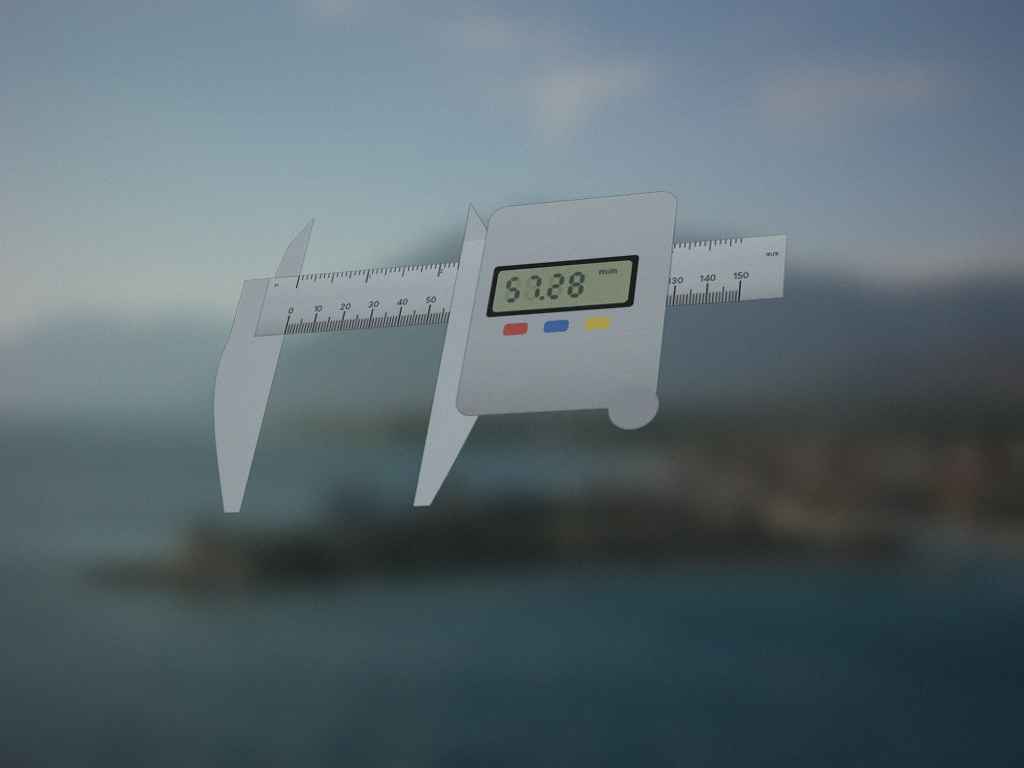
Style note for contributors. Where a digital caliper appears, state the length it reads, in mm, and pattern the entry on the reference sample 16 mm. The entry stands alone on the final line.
57.28 mm
